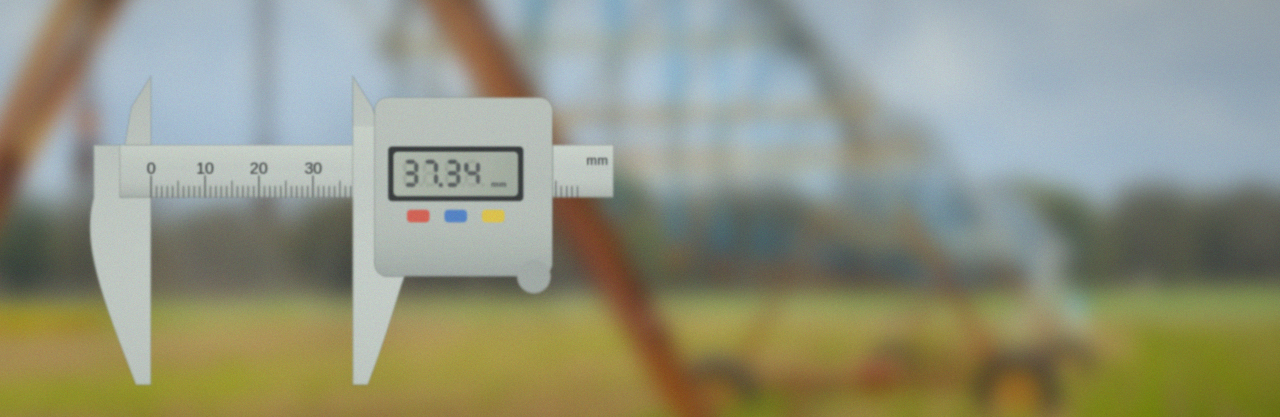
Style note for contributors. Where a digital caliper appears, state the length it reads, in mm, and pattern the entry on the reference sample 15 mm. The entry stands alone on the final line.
37.34 mm
